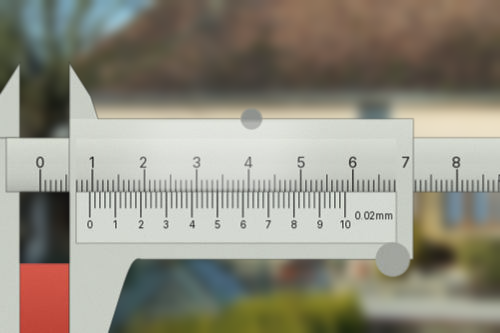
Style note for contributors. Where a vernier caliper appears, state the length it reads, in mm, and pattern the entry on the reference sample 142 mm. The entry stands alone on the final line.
9.5 mm
